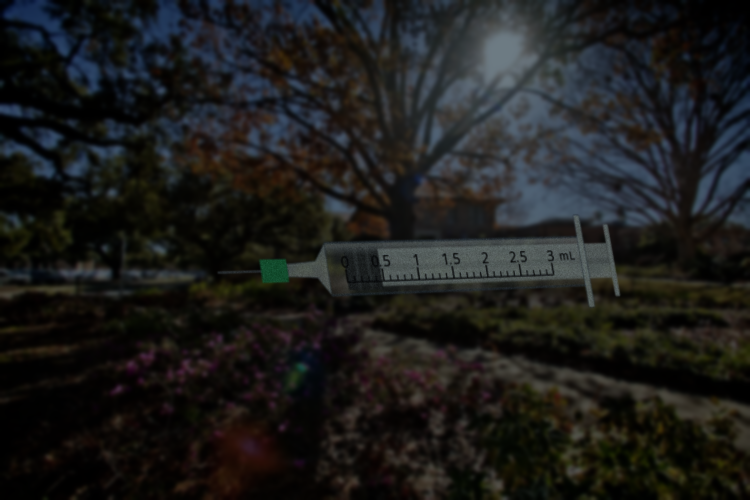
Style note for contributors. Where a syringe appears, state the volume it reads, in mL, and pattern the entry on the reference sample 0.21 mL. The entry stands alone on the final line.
0 mL
